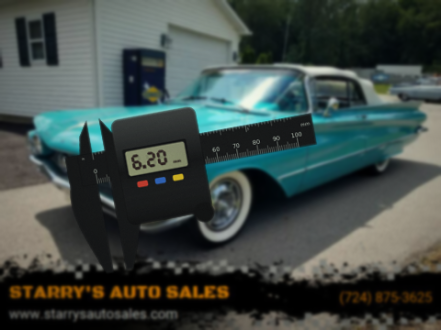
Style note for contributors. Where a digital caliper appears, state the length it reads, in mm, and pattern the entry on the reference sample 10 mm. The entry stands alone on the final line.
6.20 mm
